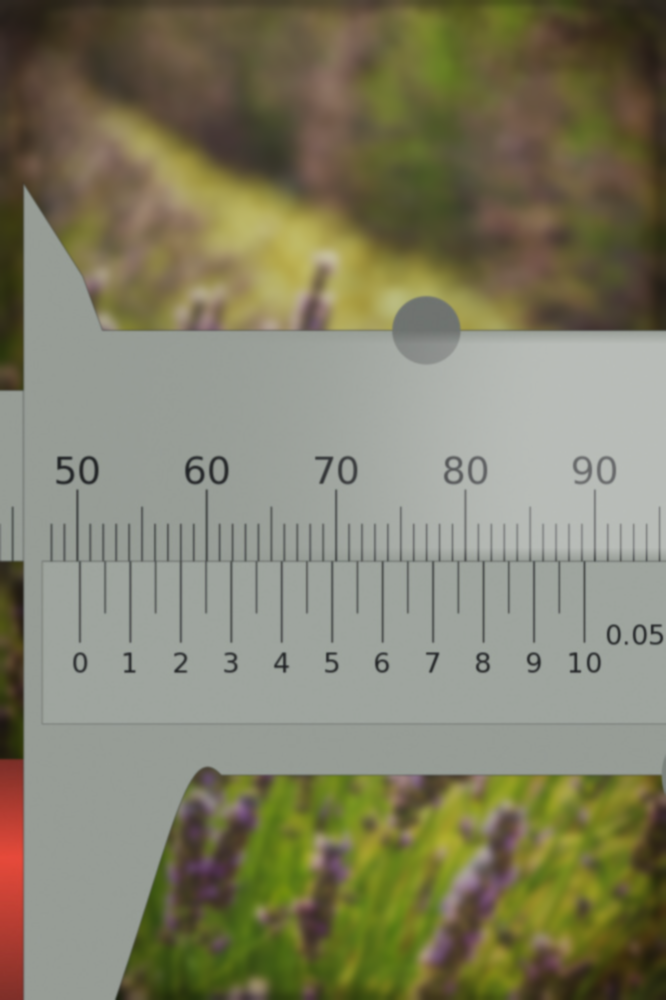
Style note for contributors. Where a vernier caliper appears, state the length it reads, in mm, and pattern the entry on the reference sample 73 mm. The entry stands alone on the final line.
50.2 mm
